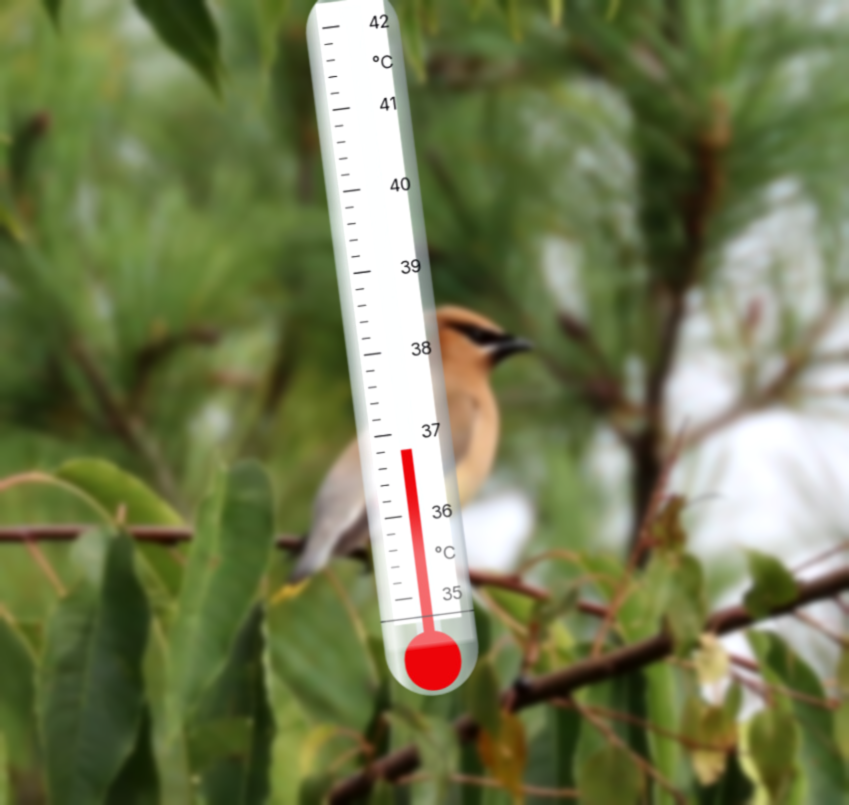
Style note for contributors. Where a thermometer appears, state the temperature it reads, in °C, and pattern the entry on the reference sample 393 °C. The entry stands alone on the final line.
36.8 °C
